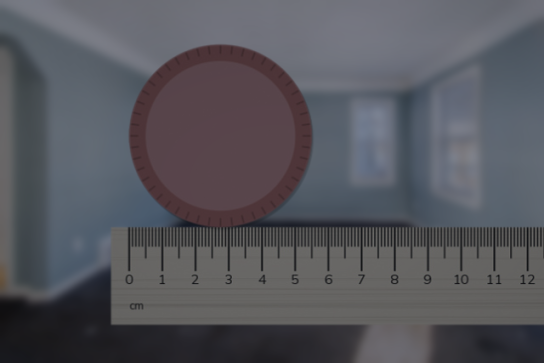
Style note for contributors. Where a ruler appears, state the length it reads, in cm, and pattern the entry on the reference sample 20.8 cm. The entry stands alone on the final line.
5.5 cm
